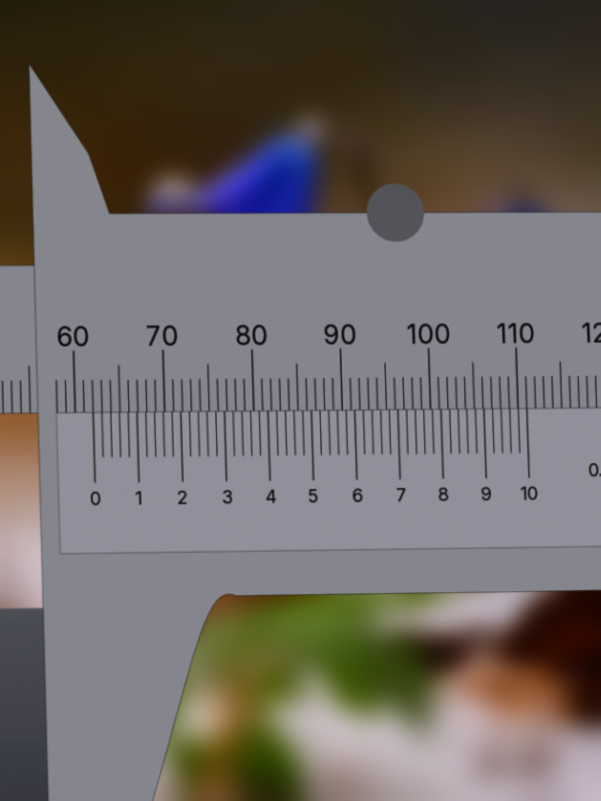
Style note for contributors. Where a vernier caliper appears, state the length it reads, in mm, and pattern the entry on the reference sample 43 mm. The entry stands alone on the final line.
62.0 mm
